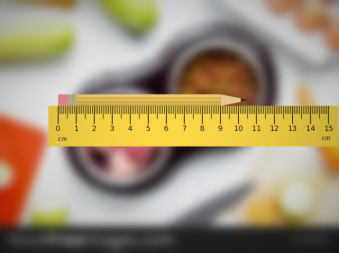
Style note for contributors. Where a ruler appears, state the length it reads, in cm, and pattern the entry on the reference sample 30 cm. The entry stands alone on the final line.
10.5 cm
